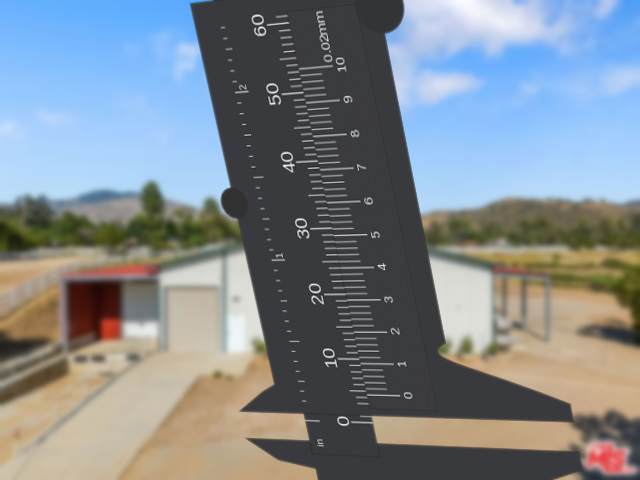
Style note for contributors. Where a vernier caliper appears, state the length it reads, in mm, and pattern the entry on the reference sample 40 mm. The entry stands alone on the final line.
4.4 mm
